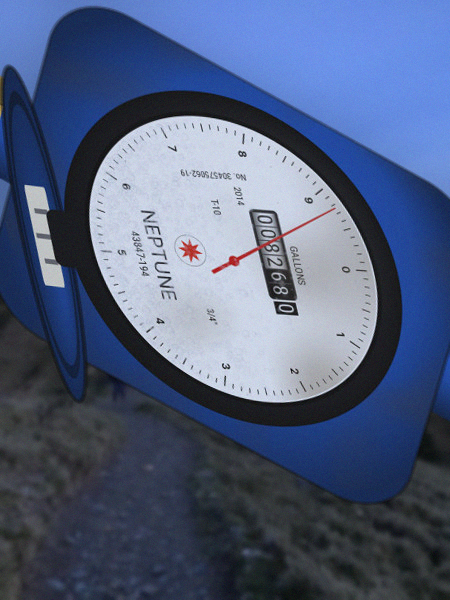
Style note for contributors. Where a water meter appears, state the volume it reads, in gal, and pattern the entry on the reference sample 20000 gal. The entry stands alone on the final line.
82679.2 gal
